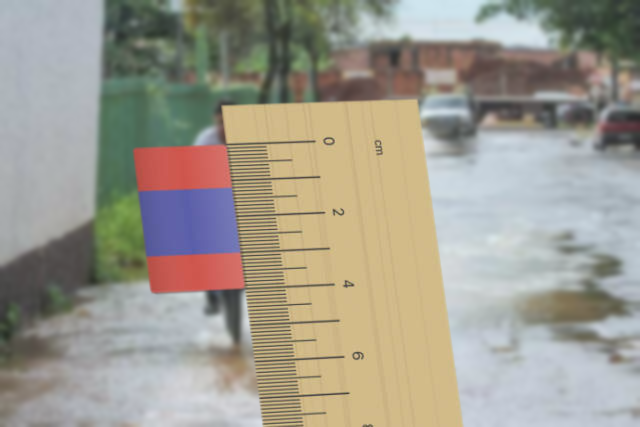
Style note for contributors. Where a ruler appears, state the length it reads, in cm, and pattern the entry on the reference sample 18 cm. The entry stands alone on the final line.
4 cm
